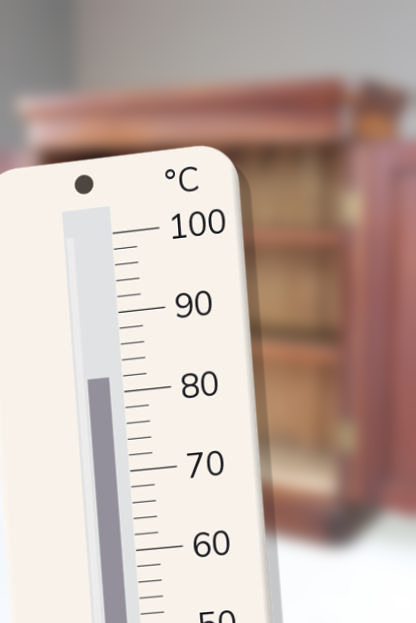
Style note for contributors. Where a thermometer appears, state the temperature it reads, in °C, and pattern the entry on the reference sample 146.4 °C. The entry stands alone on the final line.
82 °C
